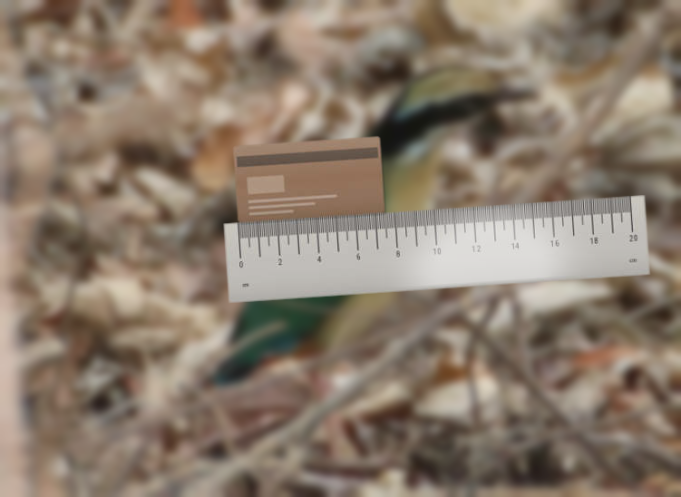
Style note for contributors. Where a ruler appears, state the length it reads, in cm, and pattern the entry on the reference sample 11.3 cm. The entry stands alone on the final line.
7.5 cm
